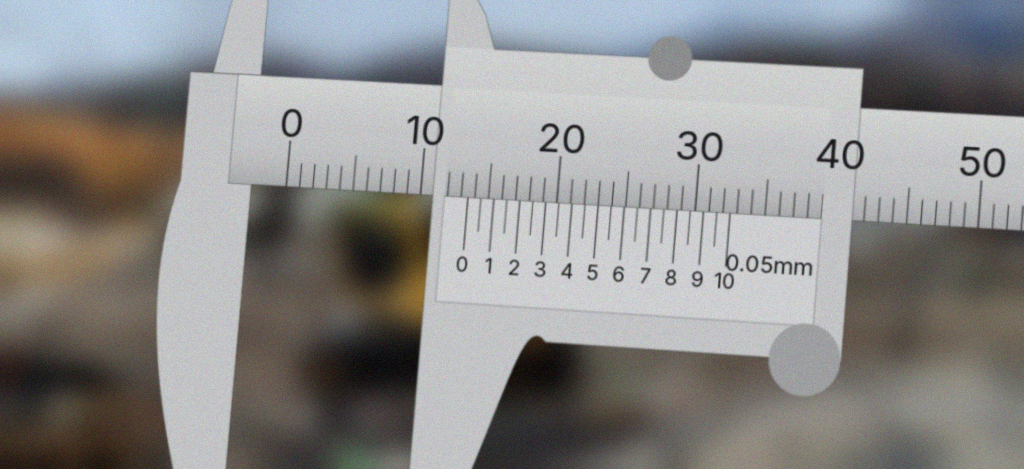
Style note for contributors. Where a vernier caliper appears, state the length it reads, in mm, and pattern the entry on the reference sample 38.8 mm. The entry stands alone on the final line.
13.5 mm
